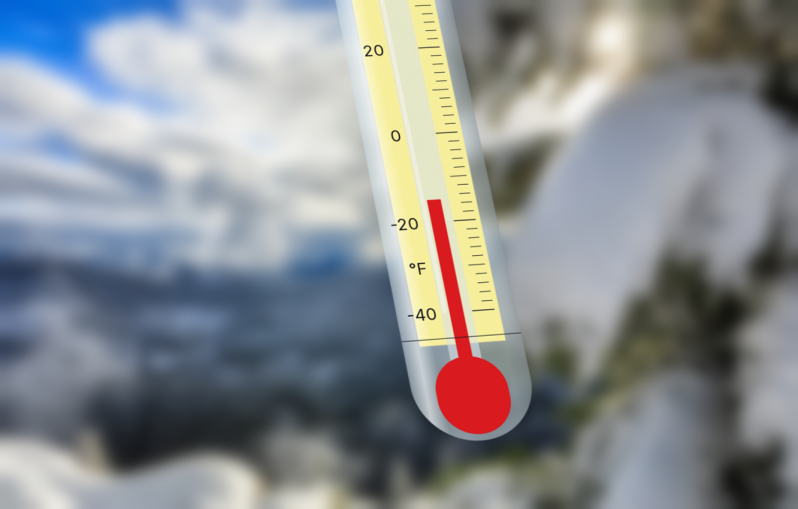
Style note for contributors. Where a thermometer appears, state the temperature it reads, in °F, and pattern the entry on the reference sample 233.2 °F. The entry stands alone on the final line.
-15 °F
